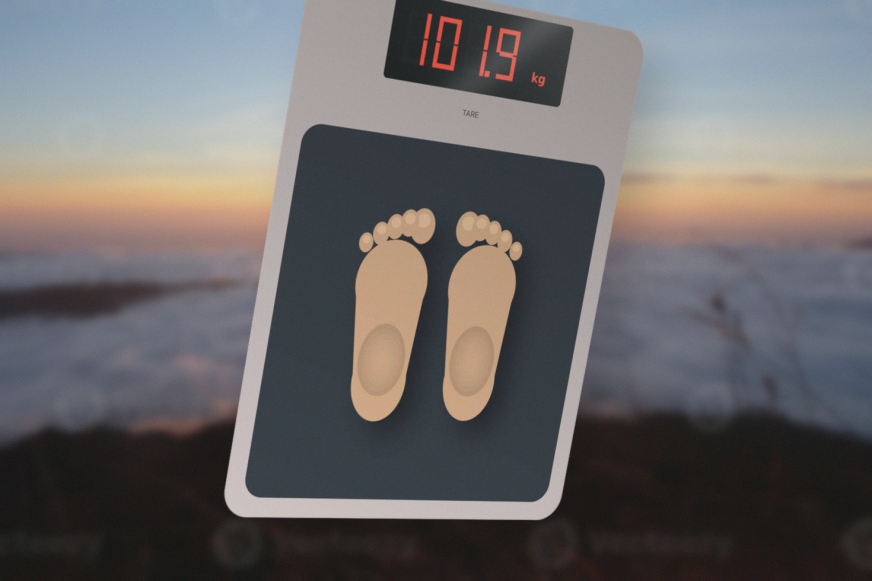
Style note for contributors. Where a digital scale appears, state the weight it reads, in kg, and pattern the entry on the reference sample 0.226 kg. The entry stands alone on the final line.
101.9 kg
